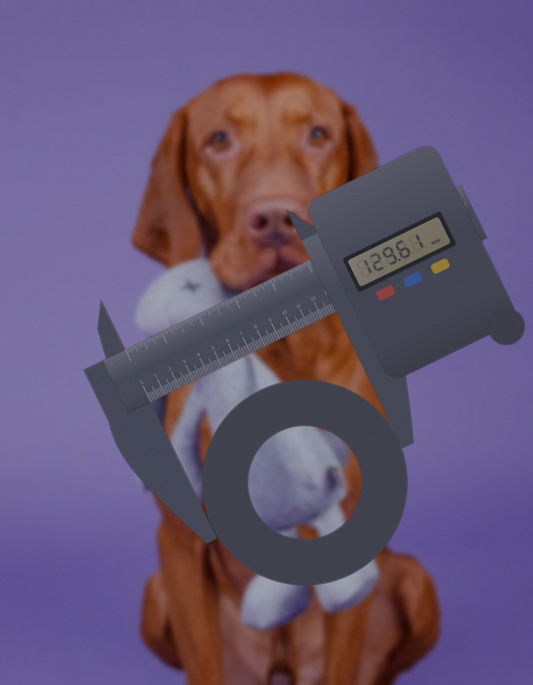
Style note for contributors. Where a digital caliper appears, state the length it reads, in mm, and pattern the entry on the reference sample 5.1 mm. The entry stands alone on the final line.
129.61 mm
